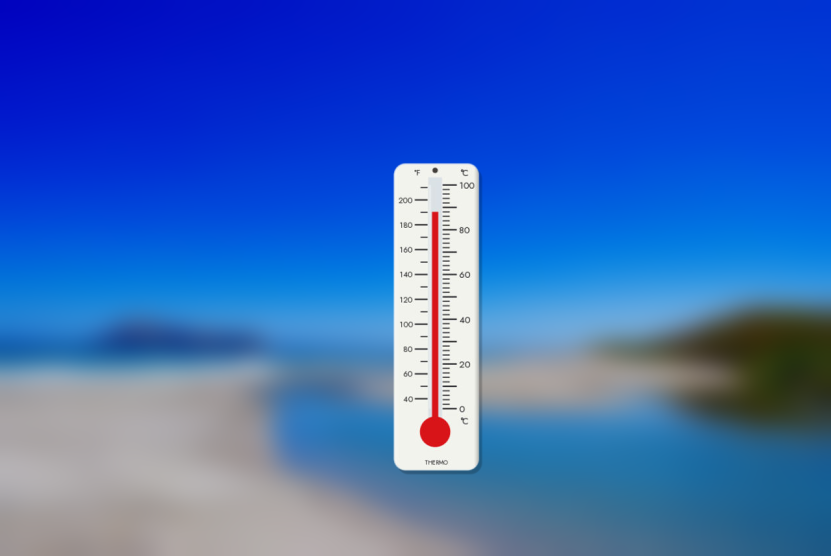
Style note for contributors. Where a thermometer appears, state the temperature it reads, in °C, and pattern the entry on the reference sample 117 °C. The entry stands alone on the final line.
88 °C
